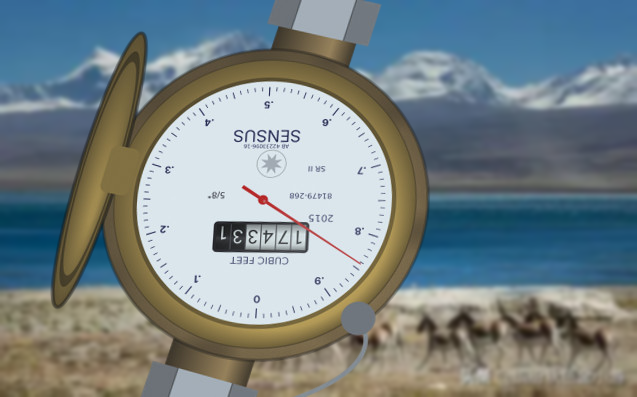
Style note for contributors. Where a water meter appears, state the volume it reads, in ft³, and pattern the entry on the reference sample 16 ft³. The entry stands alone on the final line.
174330.84 ft³
